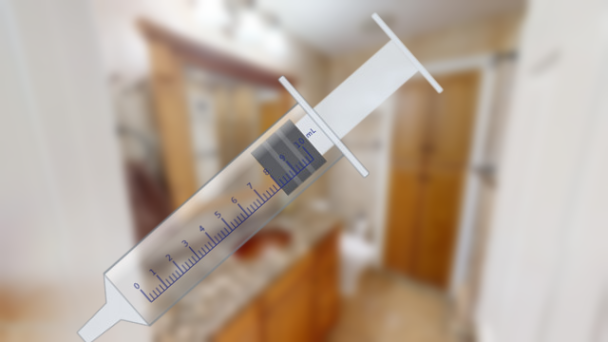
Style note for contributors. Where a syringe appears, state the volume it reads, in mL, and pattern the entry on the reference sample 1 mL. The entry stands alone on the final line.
8 mL
